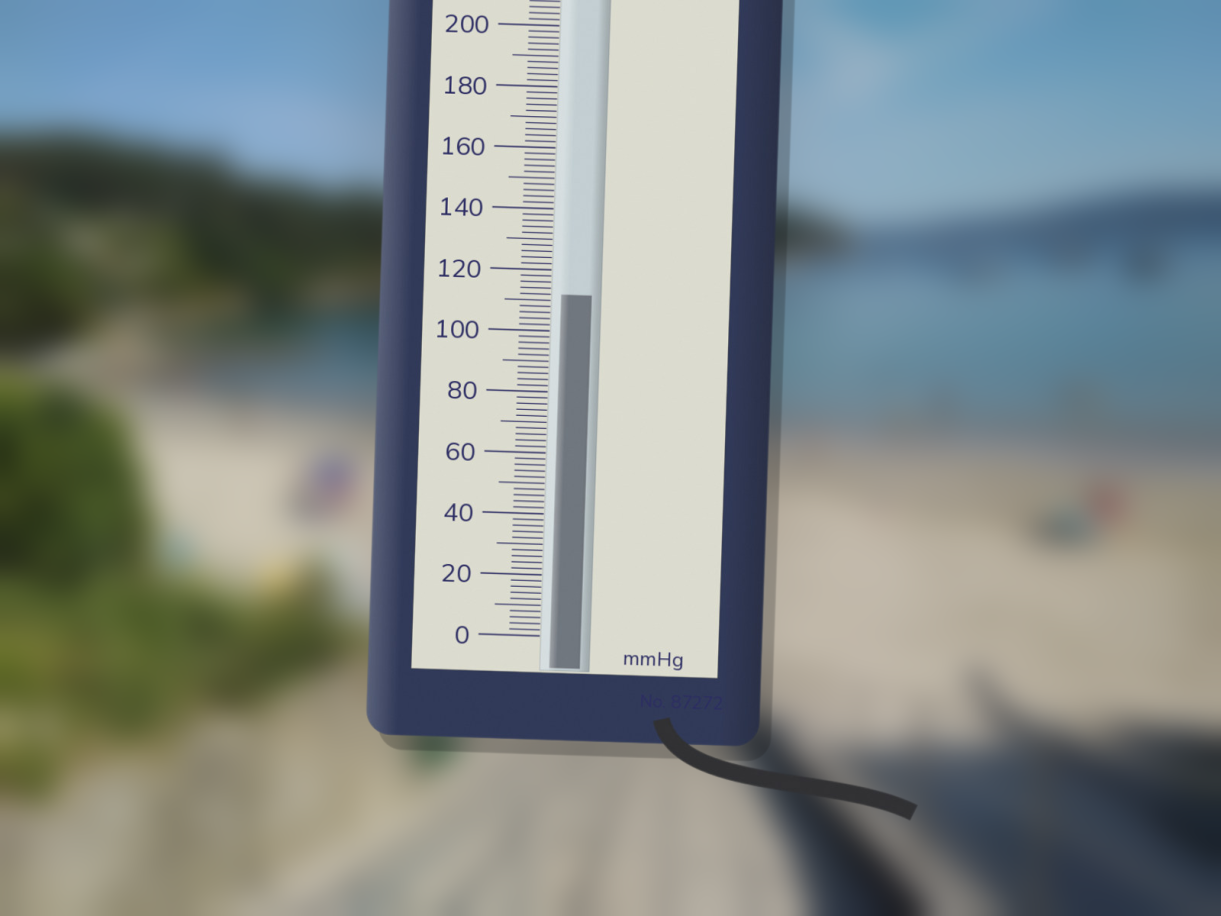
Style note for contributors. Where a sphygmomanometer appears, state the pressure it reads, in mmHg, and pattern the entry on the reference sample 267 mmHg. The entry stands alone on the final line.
112 mmHg
